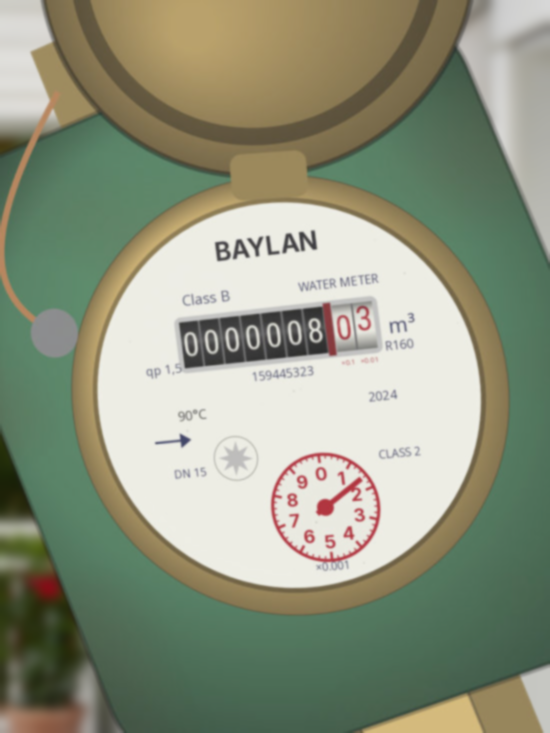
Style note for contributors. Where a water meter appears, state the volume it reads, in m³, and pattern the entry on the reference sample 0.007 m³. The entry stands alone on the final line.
8.031 m³
